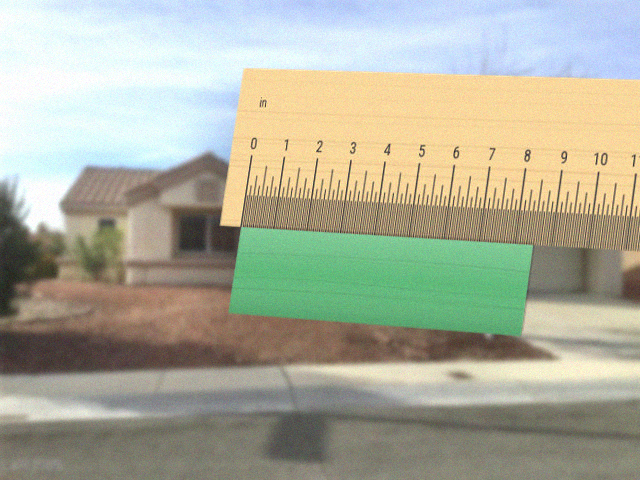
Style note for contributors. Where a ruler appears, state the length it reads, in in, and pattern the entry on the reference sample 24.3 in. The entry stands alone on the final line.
8.5 in
